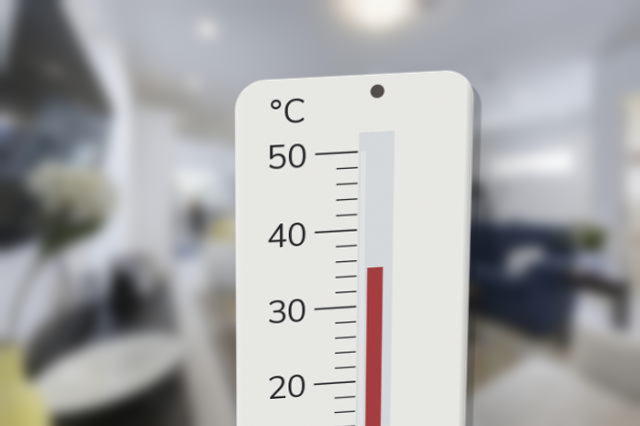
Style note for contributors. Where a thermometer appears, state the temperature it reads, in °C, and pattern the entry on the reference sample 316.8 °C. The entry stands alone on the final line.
35 °C
